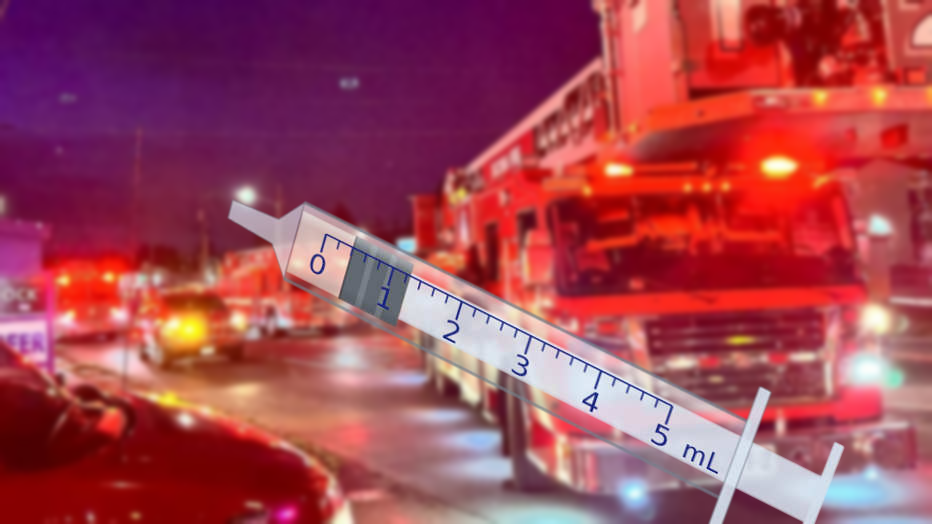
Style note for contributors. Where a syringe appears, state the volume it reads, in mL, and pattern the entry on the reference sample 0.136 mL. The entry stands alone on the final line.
0.4 mL
